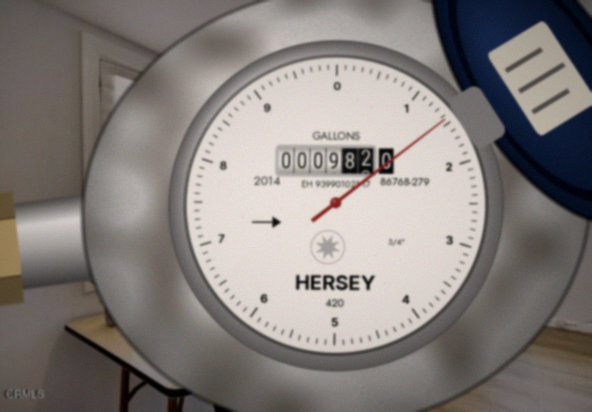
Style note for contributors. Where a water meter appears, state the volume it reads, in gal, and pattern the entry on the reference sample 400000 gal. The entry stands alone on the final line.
9821.4 gal
